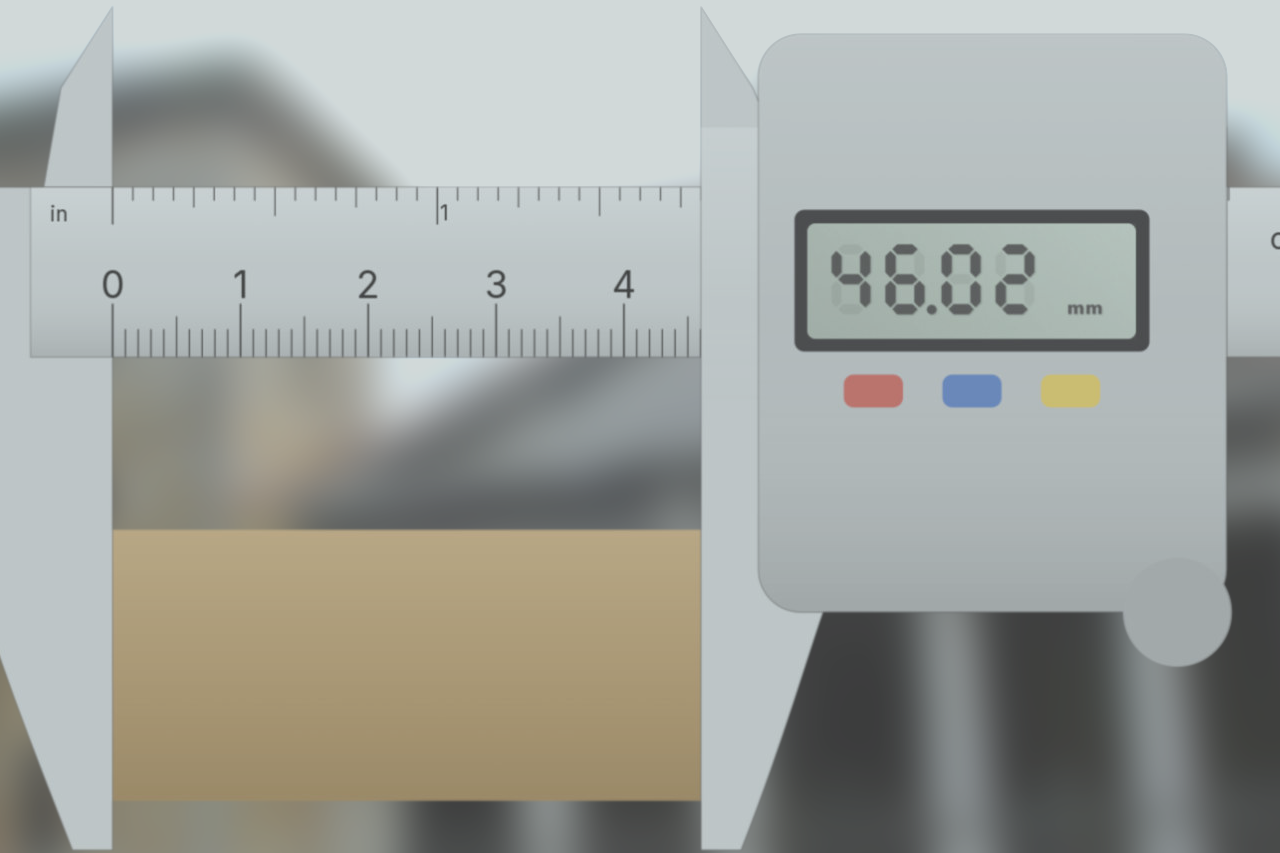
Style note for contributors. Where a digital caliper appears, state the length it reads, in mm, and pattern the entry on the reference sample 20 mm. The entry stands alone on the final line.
46.02 mm
